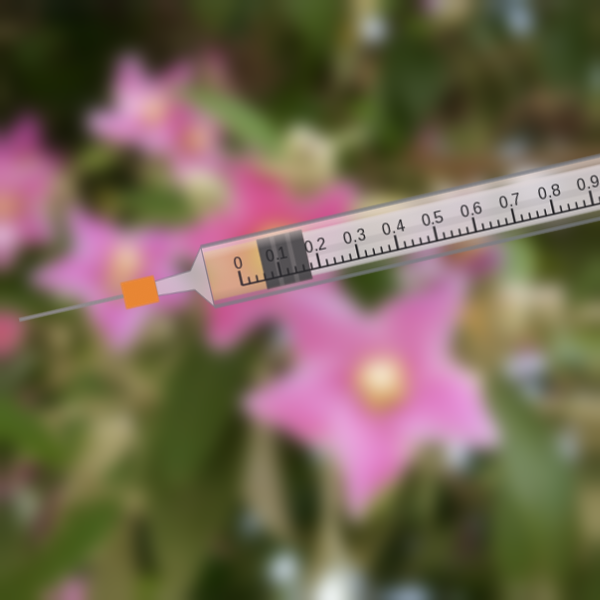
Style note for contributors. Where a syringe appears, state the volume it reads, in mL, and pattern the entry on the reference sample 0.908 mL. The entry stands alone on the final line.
0.06 mL
